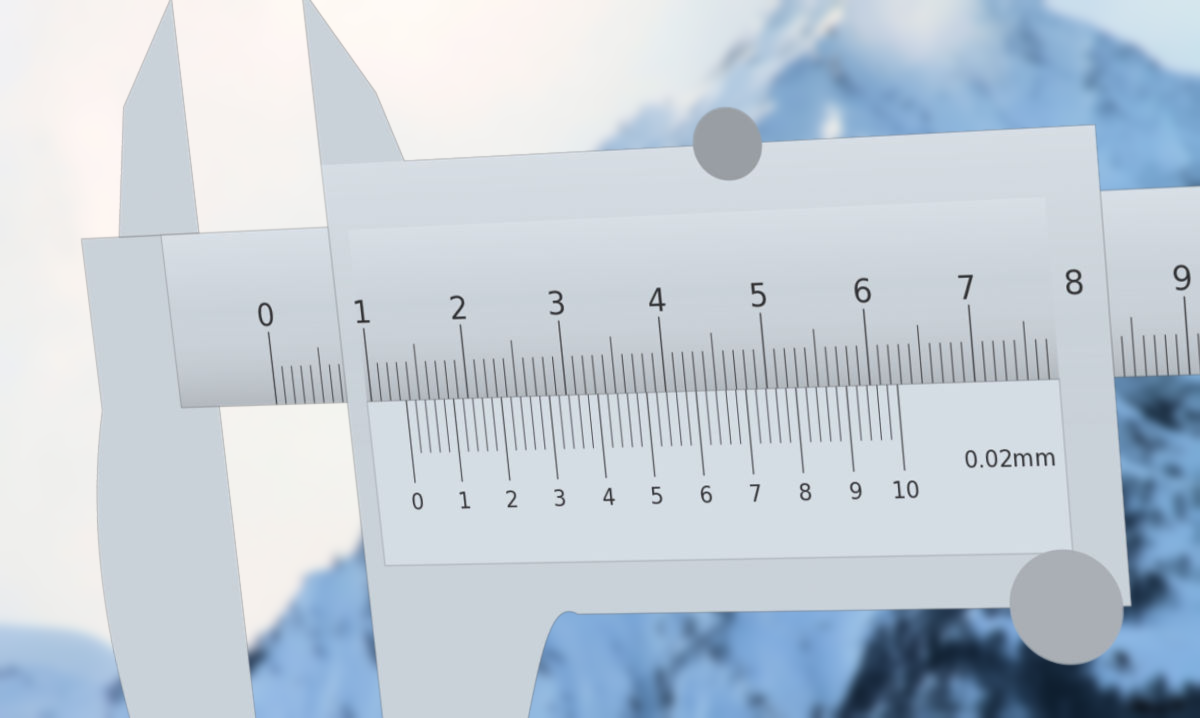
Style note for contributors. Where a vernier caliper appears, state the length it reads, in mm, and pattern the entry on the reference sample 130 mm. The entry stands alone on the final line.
13.6 mm
